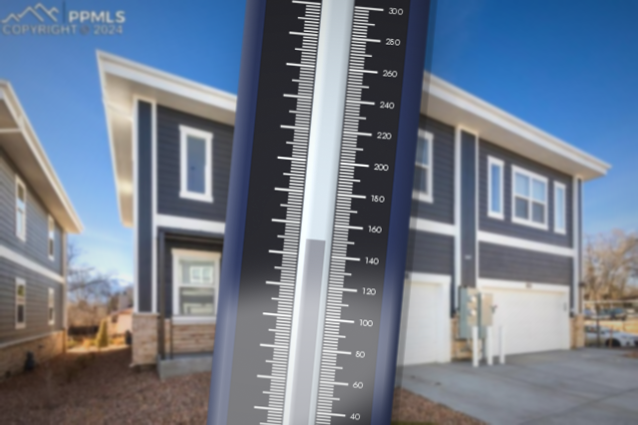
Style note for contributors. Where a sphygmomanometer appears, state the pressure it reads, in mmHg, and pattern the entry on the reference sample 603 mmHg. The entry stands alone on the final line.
150 mmHg
